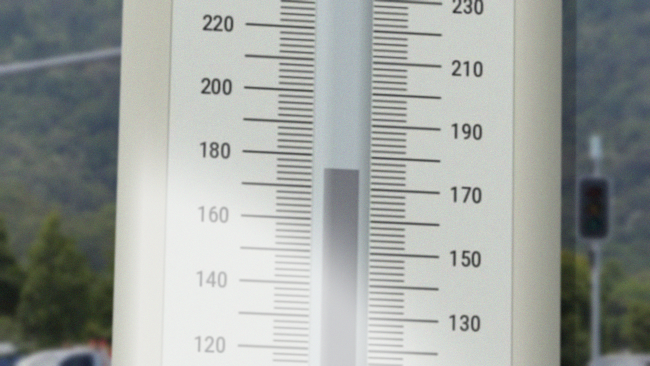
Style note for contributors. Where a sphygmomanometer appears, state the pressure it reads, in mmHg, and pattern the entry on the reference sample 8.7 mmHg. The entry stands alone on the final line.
176 mmHg
